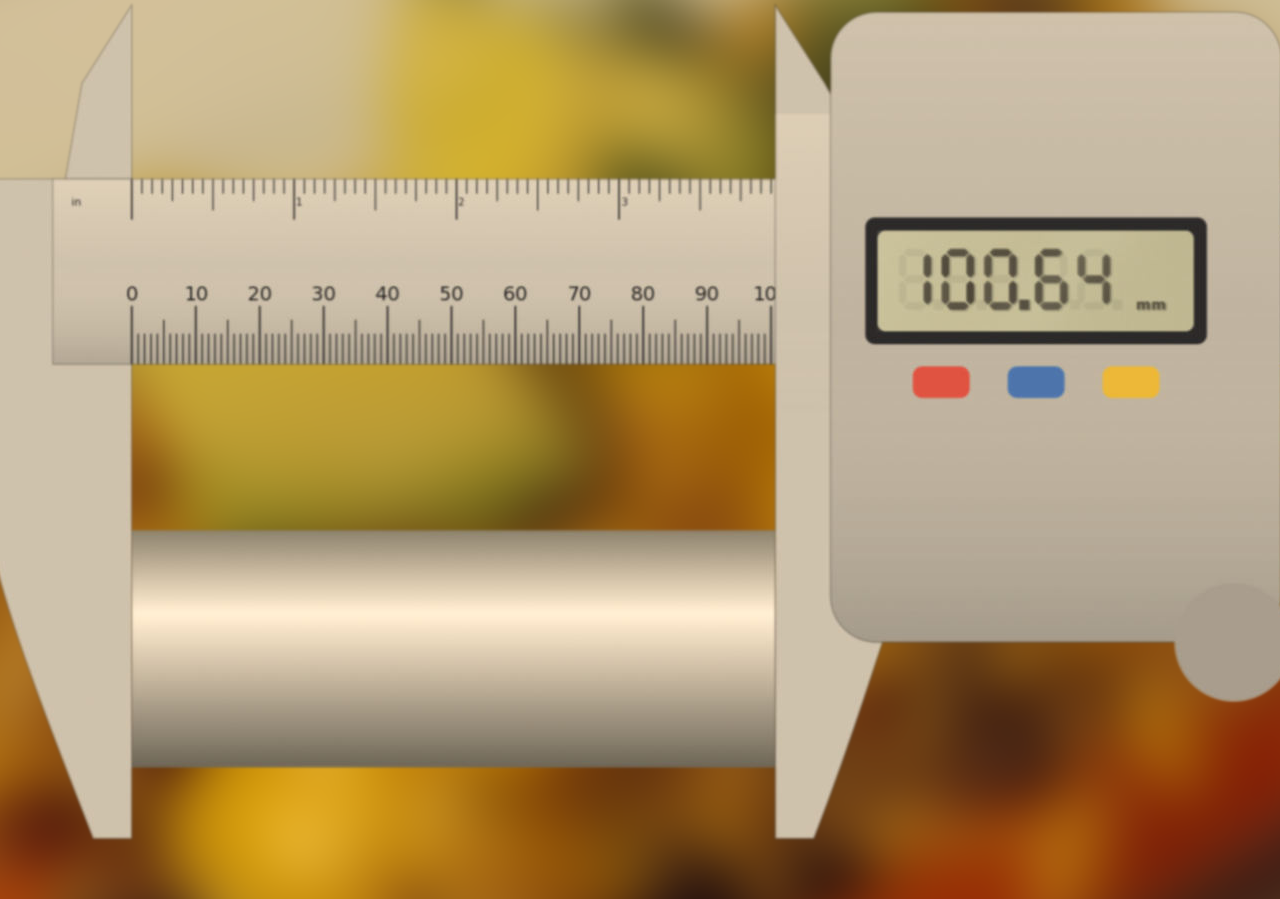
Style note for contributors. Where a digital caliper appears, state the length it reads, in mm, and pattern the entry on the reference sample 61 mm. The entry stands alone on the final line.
100.64 mm
